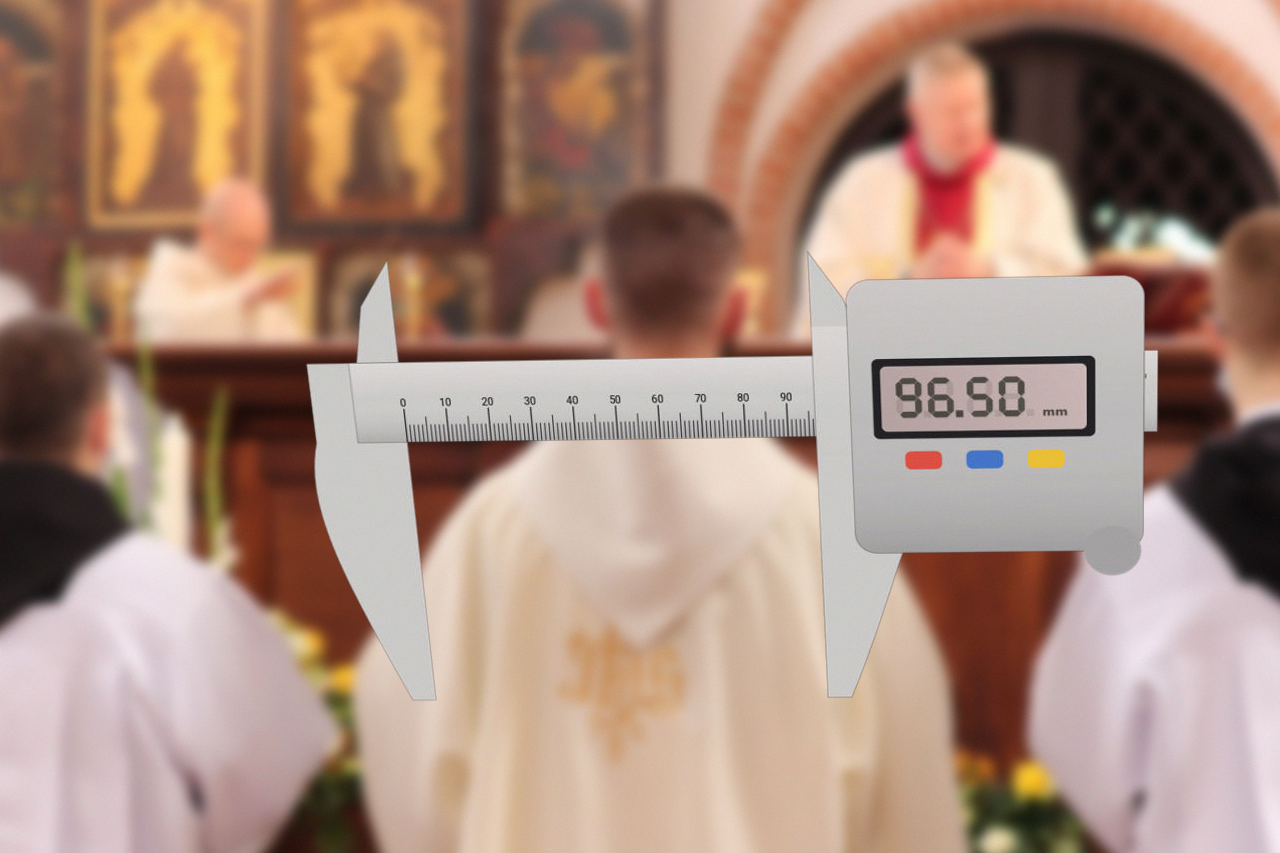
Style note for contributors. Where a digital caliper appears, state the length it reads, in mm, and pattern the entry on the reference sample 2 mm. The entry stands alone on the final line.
96.50 mm
